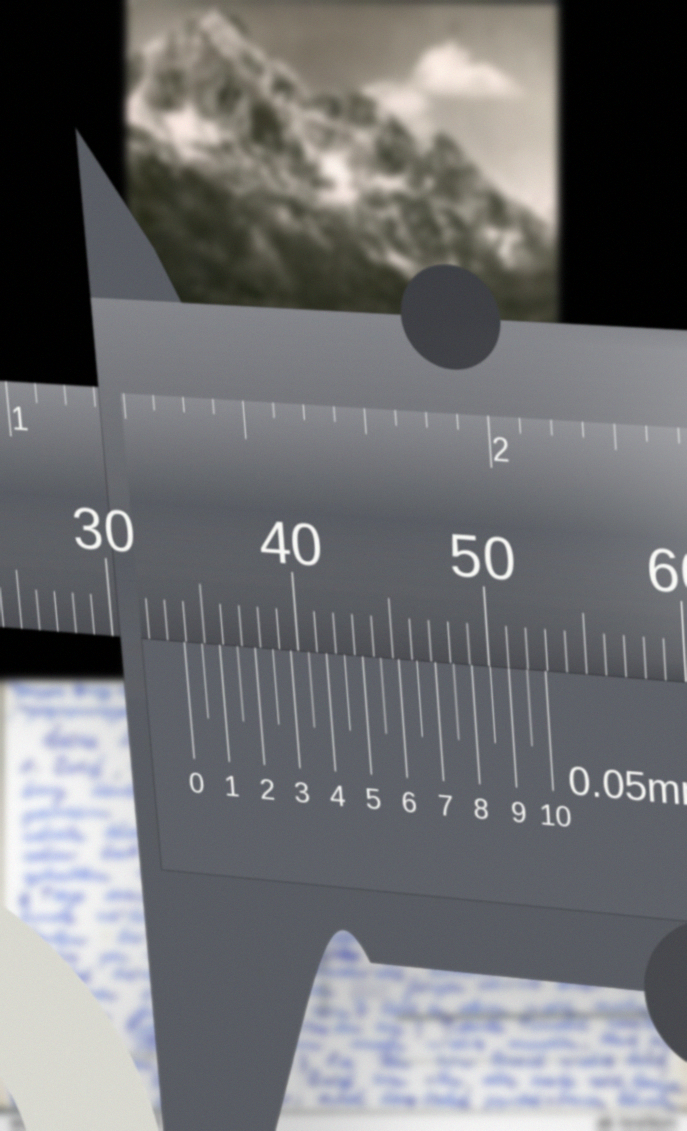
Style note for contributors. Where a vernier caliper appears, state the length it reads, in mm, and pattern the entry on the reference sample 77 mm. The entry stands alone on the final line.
33.9 mm
